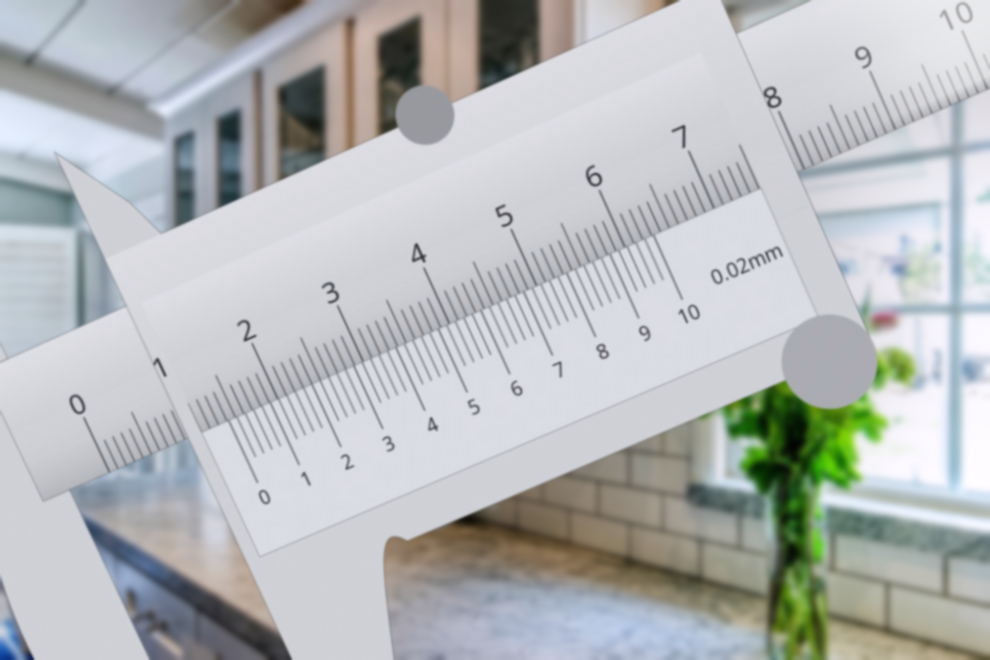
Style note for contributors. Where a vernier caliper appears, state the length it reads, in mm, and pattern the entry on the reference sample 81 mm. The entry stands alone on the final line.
14.2 mm
